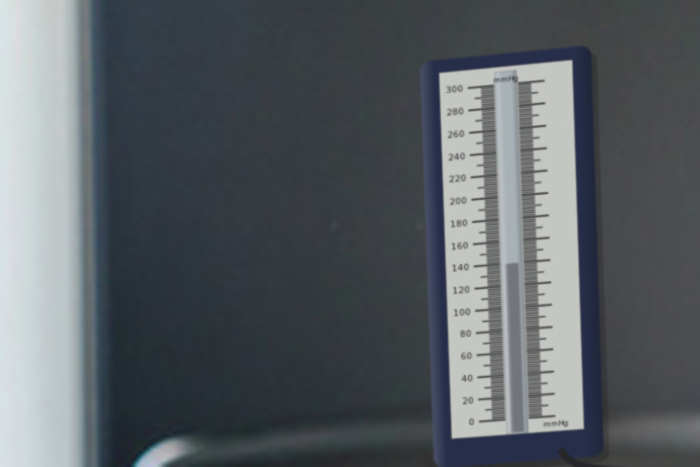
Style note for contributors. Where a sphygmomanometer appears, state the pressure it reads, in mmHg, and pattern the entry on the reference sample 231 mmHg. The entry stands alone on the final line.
140 mmHg
